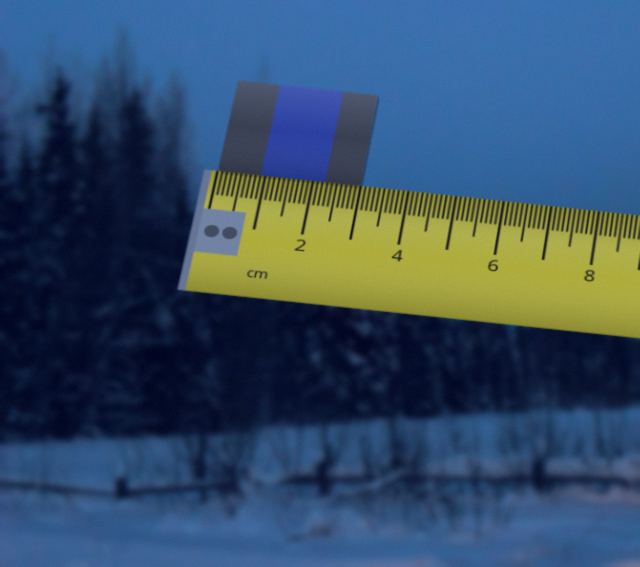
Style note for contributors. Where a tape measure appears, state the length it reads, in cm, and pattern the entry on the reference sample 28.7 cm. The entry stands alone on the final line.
3 cm
